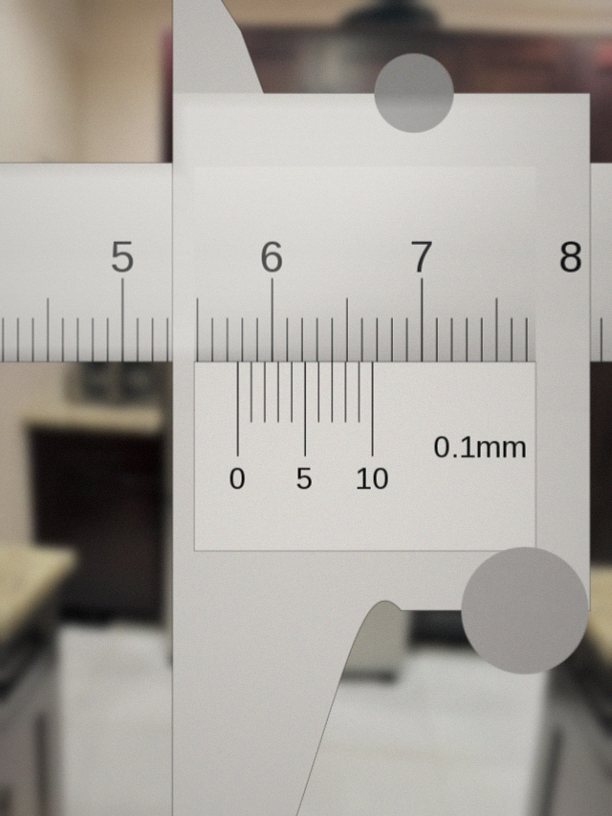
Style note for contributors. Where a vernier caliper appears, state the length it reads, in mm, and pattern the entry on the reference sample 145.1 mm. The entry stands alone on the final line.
57.7 mm
